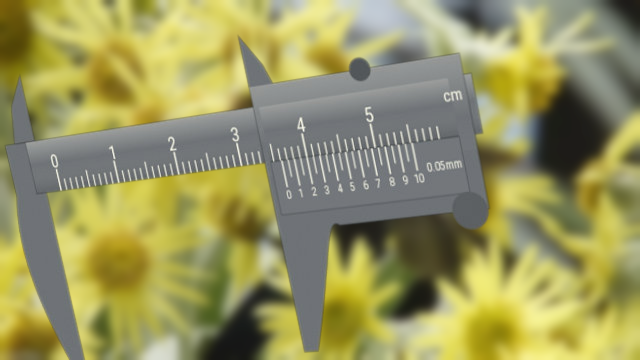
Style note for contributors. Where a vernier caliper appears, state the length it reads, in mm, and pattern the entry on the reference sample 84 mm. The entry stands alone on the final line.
36.2 mm
